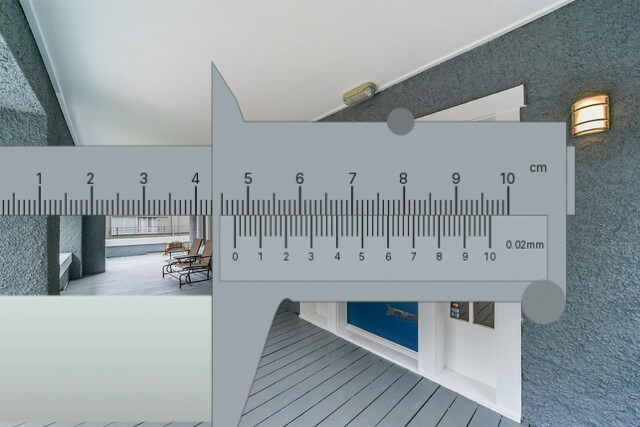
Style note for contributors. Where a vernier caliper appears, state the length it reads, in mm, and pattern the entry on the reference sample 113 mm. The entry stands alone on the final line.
47.5 mm
